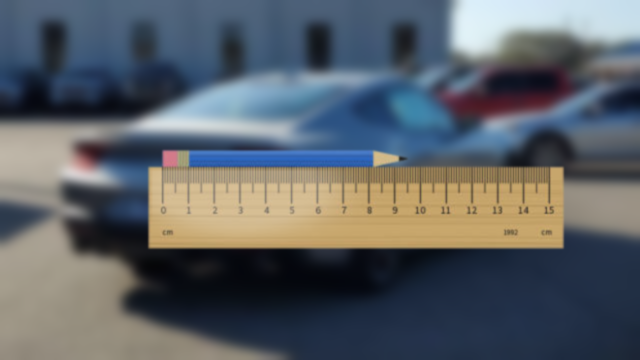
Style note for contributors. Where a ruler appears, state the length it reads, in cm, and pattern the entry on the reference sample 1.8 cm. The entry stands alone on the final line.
9.5 cm
